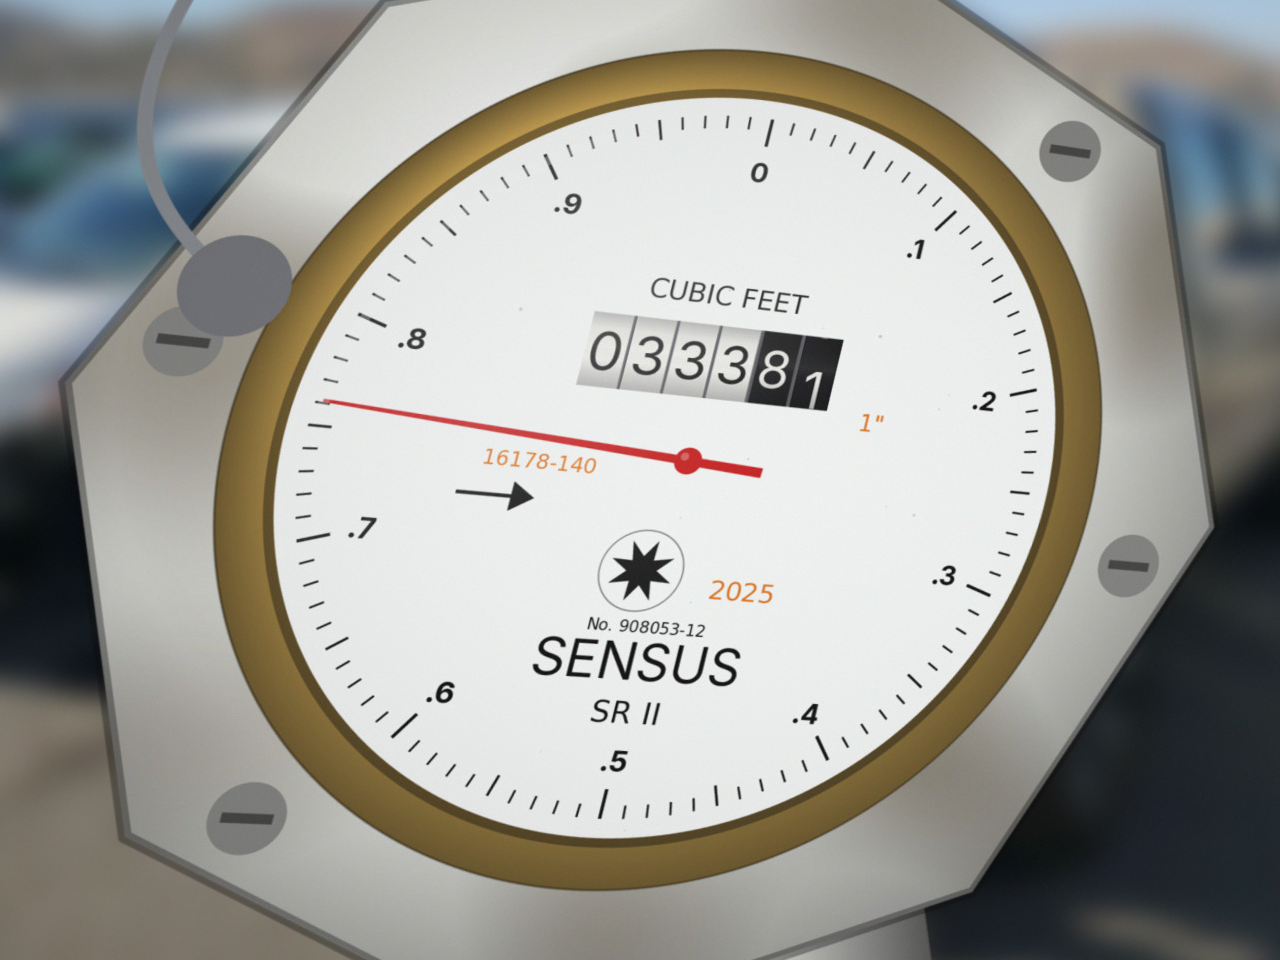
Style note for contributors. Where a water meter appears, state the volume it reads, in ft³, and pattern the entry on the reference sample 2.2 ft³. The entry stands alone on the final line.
33380.76 ft³
